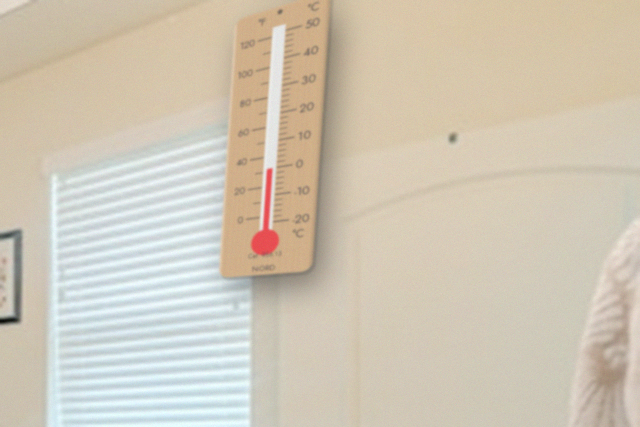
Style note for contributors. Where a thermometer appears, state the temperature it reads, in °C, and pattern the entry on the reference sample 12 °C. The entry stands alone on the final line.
0 °C
